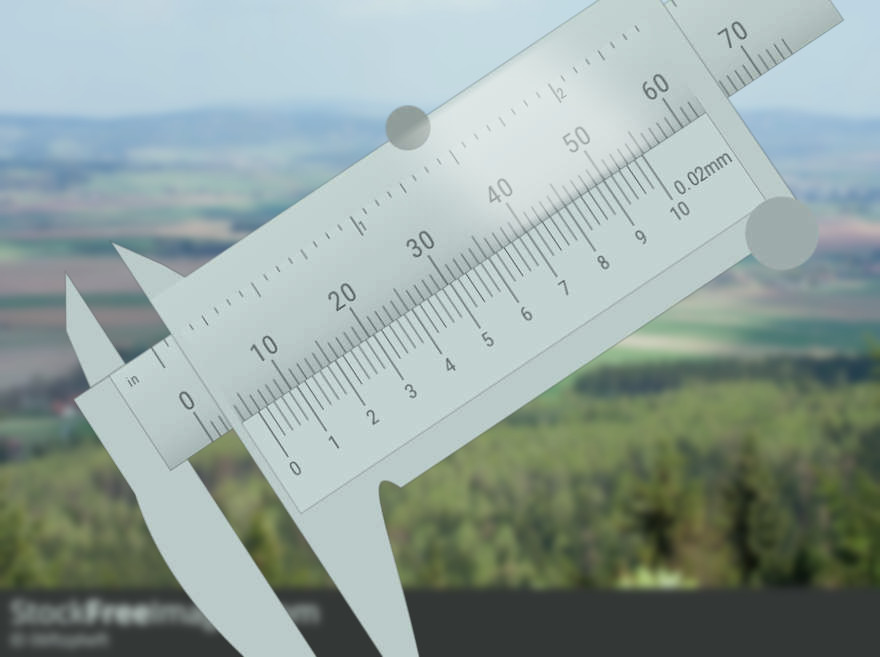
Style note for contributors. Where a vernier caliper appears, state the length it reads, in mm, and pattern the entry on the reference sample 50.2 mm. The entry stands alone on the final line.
5.8 mm
